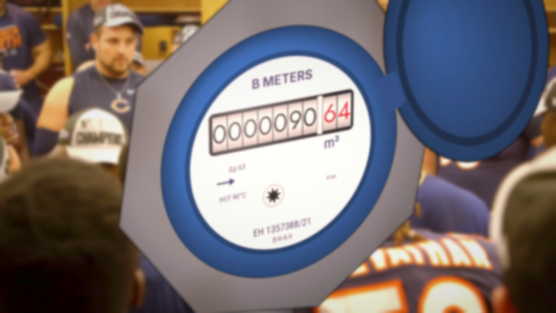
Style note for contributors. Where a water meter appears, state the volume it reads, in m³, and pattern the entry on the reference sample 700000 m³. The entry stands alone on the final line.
90.64 m³
